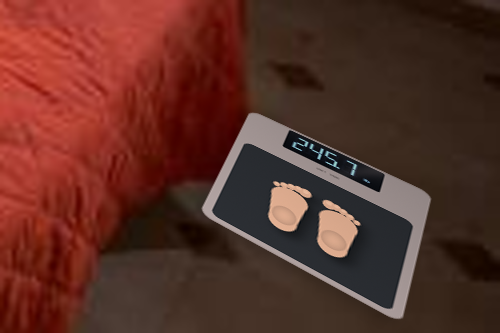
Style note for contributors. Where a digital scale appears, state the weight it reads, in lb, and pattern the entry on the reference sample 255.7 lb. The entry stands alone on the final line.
245.7 lb
